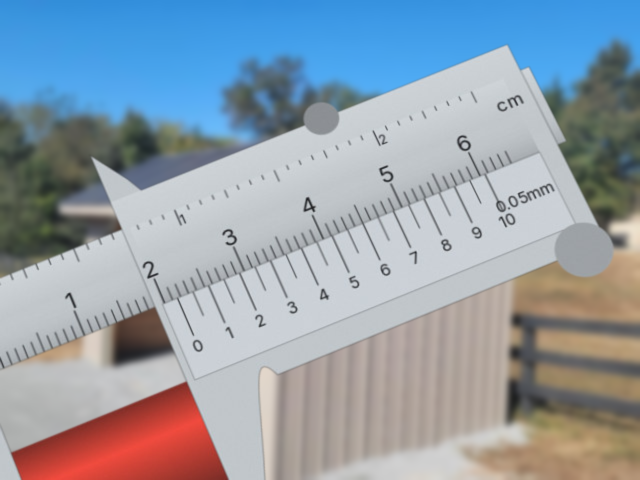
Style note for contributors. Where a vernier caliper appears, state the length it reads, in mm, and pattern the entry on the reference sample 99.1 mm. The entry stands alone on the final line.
21.6 mm
